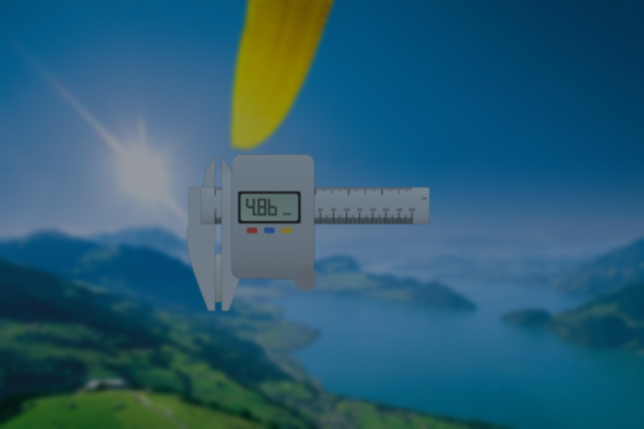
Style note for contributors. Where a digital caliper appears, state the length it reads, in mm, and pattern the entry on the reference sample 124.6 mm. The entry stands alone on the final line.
4.86 mm
